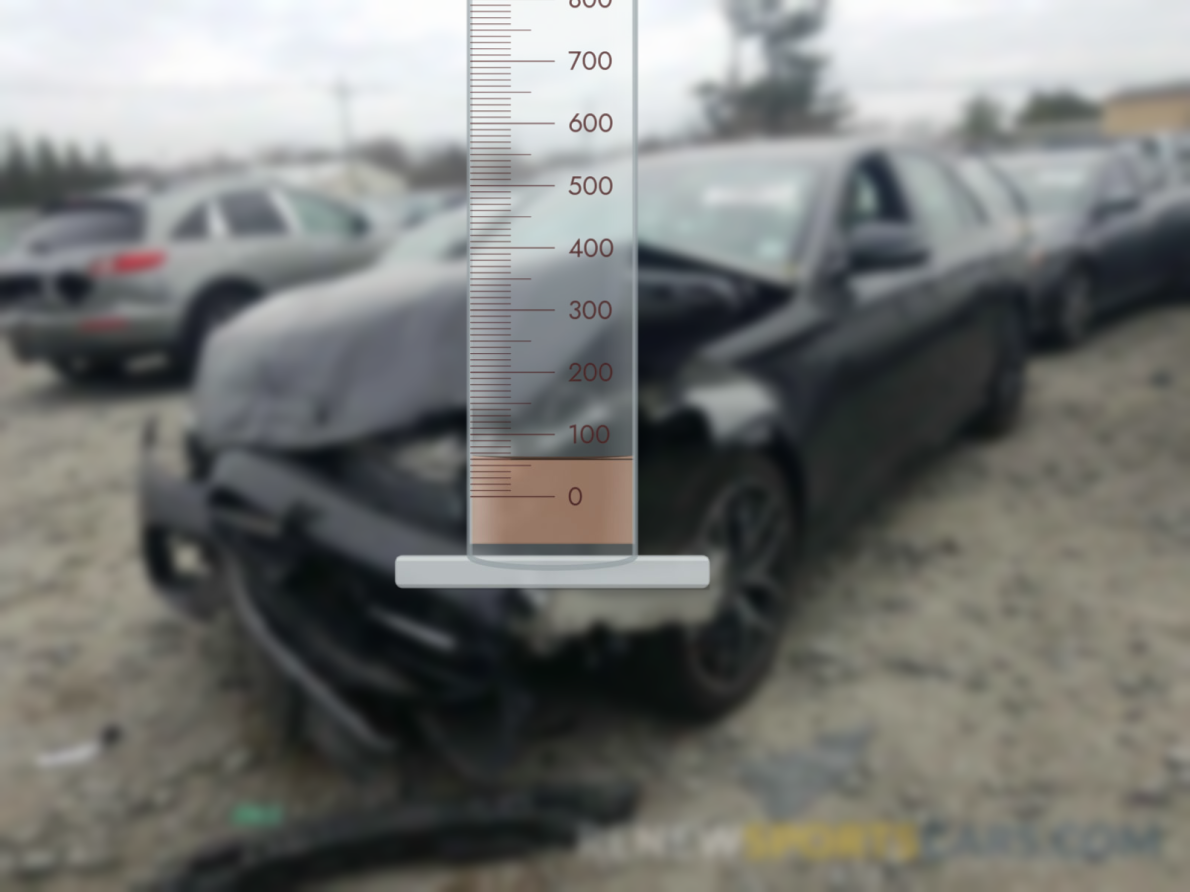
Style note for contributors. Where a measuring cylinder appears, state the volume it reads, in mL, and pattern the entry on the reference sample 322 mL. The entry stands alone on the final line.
60 mL
